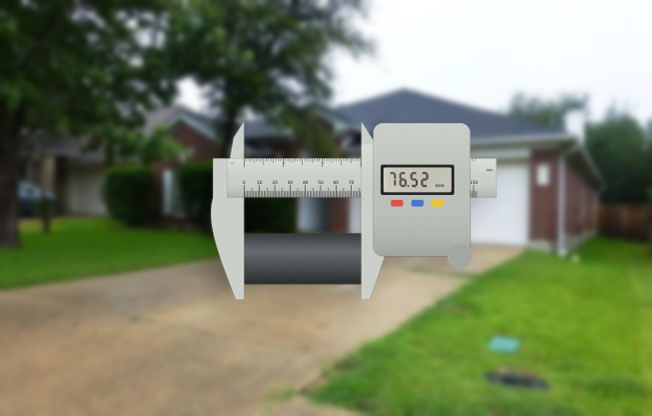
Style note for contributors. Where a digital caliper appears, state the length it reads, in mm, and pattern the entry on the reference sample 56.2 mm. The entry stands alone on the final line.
76.52 mm
